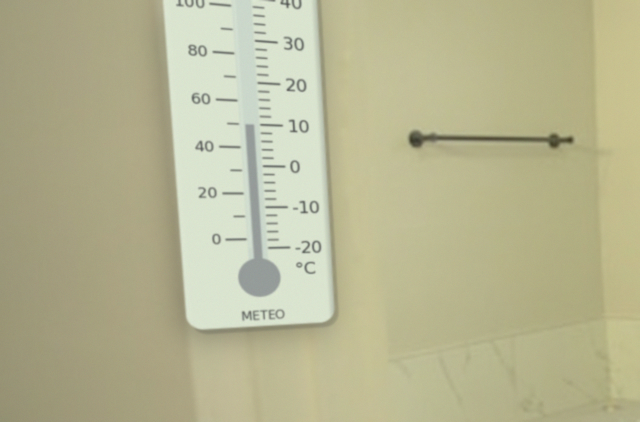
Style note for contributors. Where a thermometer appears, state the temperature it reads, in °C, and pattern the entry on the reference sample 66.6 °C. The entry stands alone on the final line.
10 °C
